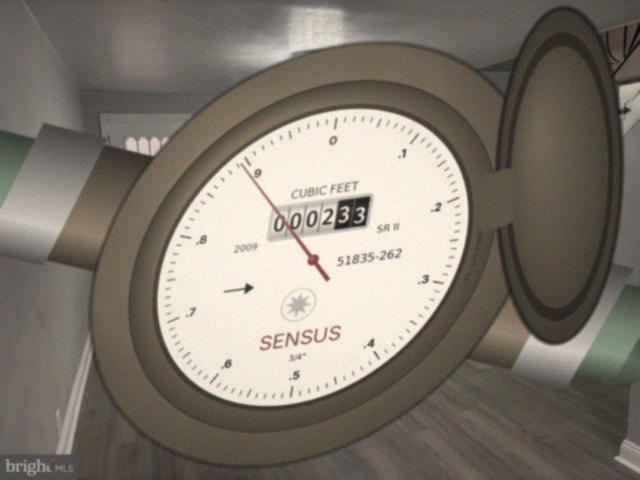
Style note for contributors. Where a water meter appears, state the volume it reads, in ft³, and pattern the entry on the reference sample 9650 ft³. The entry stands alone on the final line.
232.89 ft³
